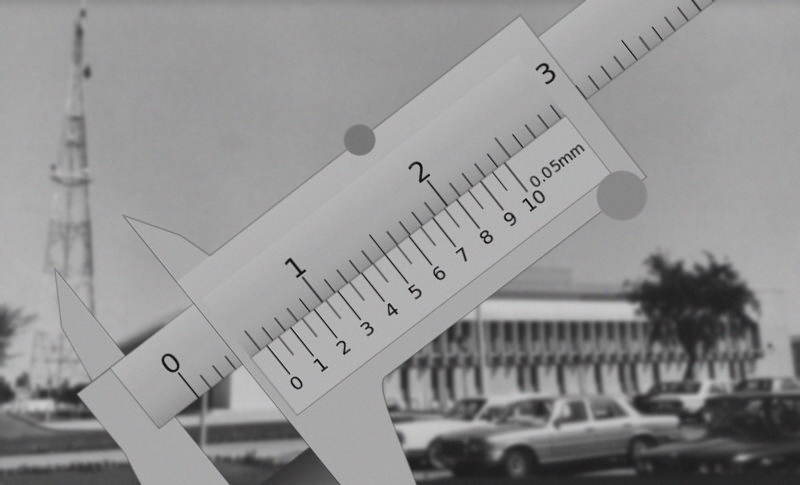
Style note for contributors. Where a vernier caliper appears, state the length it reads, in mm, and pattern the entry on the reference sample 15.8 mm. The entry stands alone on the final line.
5.5 mm
